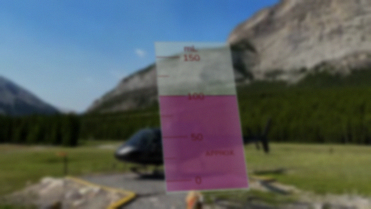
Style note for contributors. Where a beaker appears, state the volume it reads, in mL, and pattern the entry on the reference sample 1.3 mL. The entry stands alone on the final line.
100 mL
